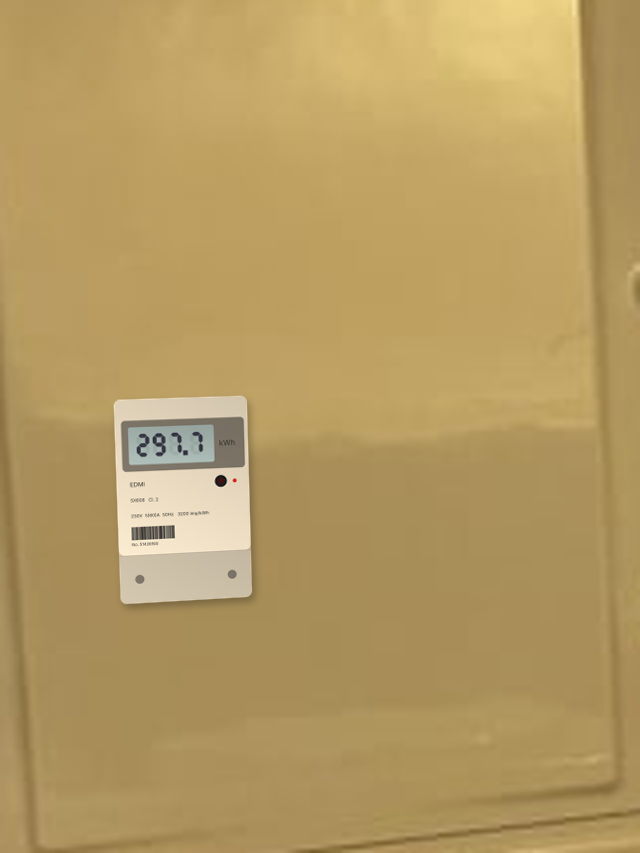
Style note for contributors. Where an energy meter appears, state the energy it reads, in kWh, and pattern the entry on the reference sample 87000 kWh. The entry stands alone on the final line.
297.7 kWh
